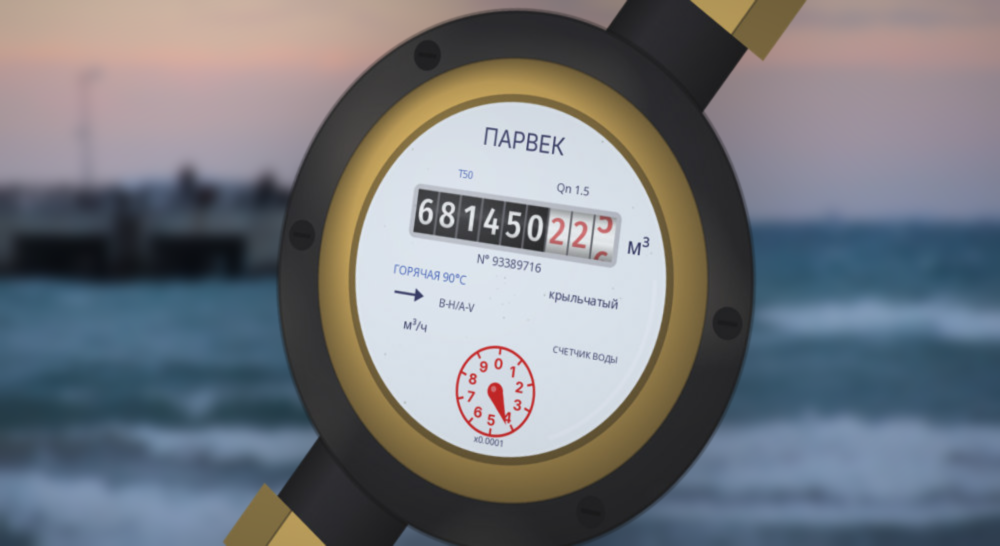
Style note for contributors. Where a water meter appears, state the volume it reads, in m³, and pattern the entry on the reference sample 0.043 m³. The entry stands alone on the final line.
681450.2254 m³
